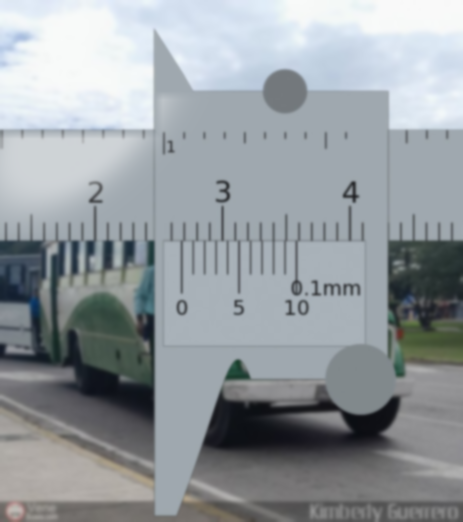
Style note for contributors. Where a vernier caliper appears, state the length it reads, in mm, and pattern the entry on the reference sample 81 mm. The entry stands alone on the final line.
26.8 mm
